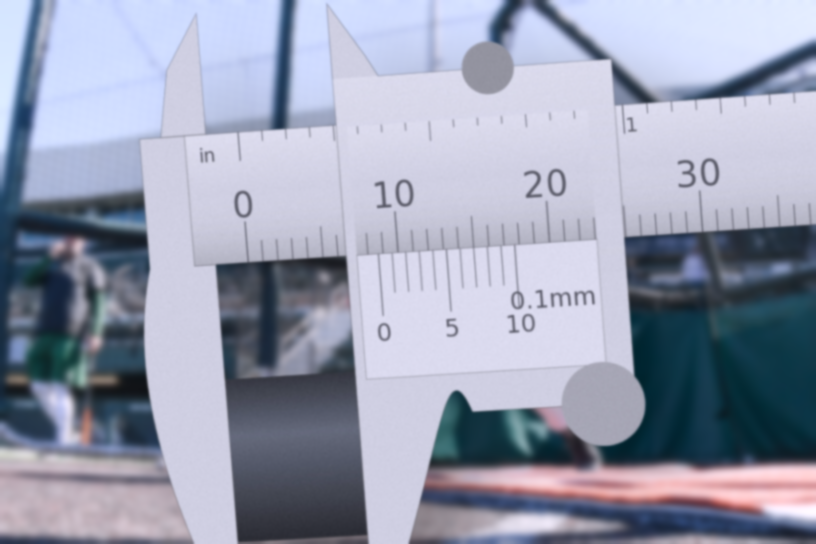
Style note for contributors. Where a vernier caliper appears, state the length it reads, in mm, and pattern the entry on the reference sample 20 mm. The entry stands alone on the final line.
8.7 mm
